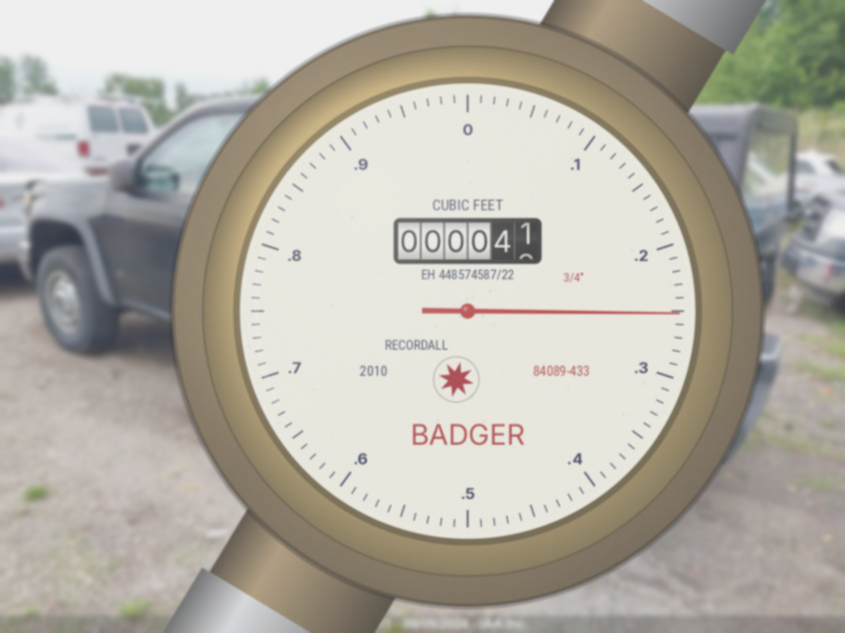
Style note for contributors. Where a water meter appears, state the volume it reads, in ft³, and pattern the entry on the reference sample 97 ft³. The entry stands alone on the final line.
41.25 ft³
